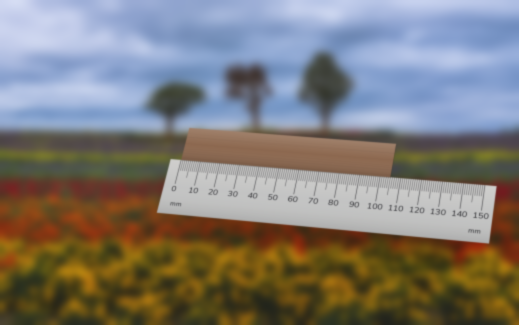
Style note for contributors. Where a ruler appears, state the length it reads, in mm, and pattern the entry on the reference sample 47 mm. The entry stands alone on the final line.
105 mm
